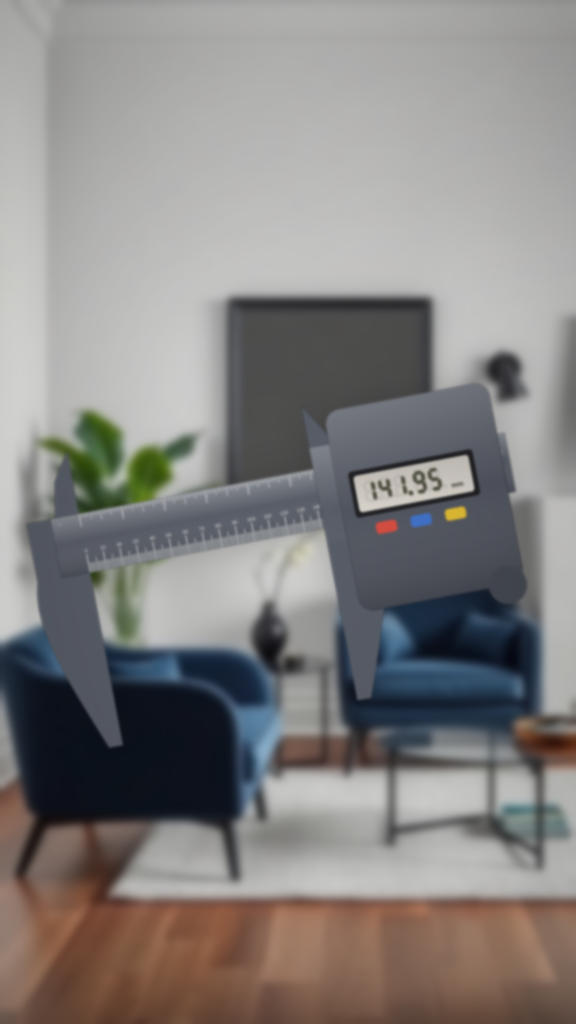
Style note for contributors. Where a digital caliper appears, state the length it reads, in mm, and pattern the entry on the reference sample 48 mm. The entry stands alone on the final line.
141.95 mm
